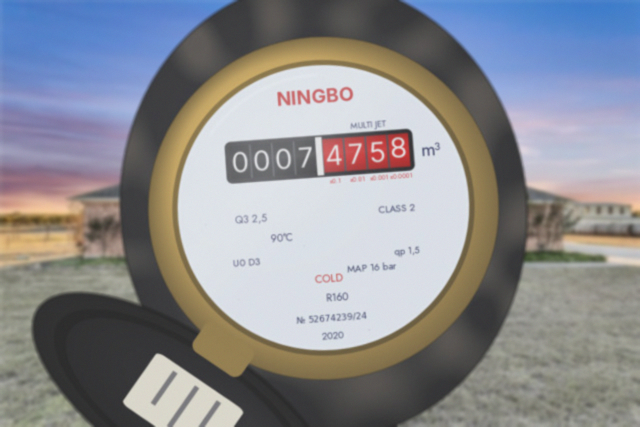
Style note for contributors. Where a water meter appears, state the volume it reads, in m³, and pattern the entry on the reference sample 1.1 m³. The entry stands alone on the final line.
7.4758 m³
